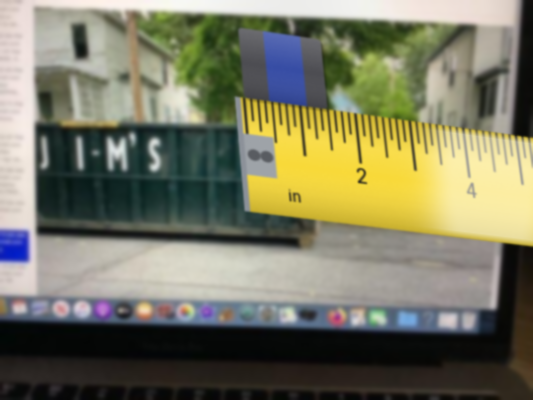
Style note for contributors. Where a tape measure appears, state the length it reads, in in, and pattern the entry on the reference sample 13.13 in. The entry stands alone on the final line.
1.5 in
